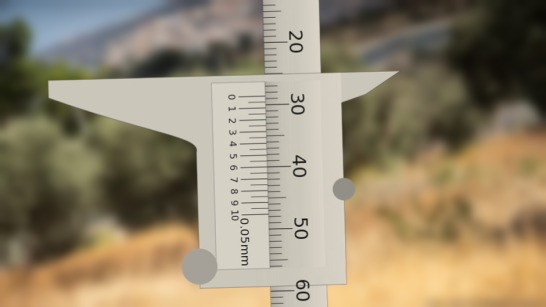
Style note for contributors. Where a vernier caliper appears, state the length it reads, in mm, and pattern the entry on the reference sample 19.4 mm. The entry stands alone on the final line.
28.6 mm
